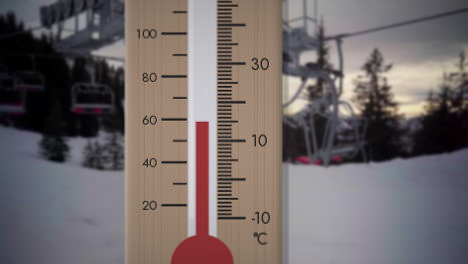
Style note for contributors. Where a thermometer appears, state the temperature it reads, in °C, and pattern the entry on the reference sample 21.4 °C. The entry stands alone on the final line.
15 °C
